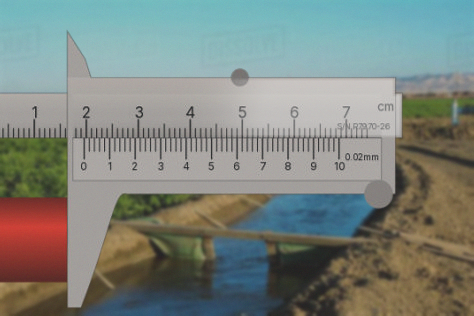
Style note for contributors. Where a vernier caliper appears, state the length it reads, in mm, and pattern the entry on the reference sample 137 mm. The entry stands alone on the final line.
19.6 mm
